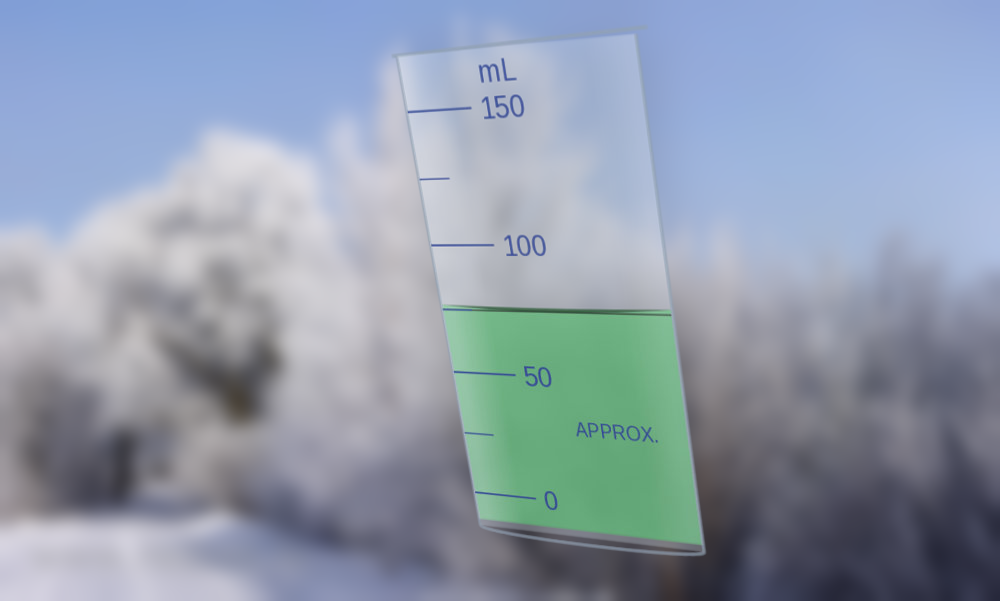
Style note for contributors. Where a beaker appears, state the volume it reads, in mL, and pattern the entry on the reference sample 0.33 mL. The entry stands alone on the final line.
75 mL
